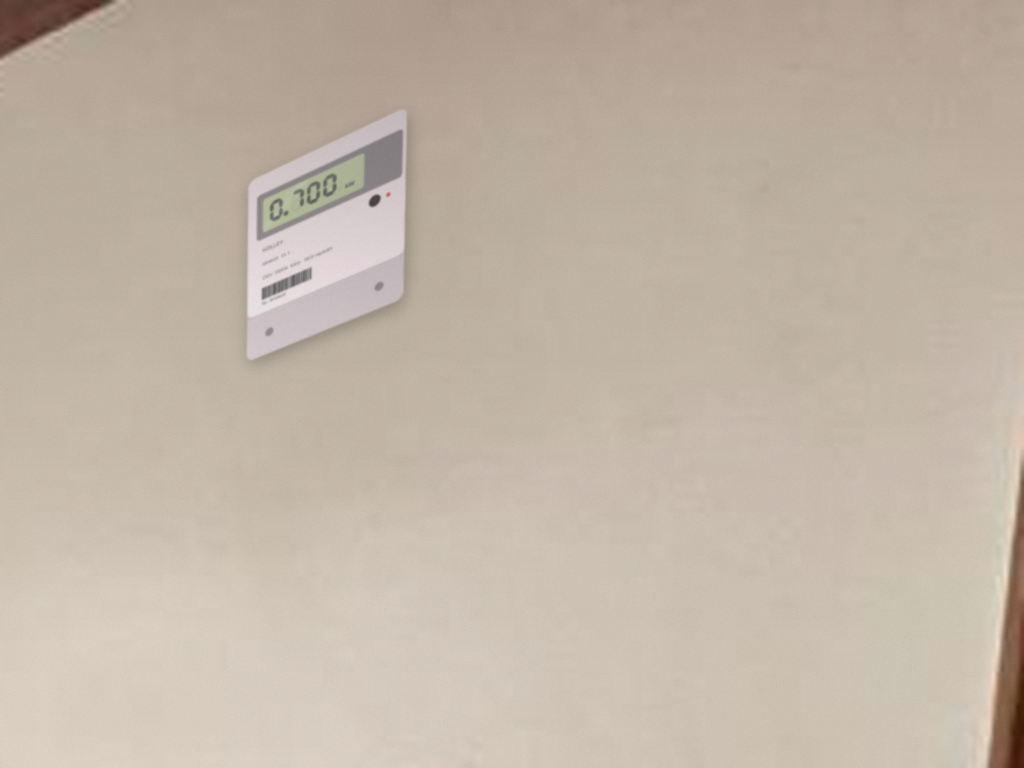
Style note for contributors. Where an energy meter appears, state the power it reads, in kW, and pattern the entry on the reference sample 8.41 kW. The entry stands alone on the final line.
0.700 kW
